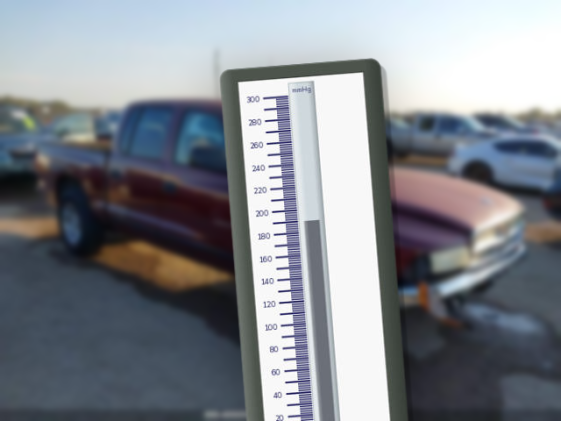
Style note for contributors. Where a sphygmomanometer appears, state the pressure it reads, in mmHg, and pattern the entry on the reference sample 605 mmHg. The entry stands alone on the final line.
190 mmHg
